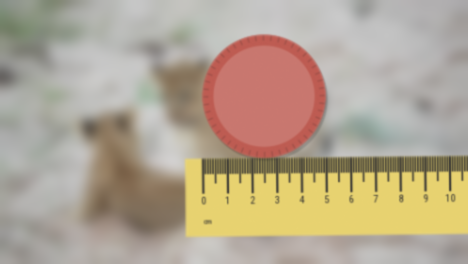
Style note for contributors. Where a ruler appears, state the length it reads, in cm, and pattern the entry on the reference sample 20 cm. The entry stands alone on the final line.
5 cm
